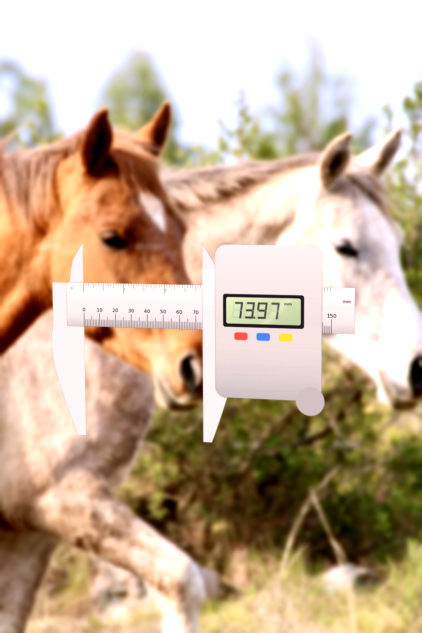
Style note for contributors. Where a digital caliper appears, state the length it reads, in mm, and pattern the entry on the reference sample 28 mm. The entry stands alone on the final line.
73.97 mm
